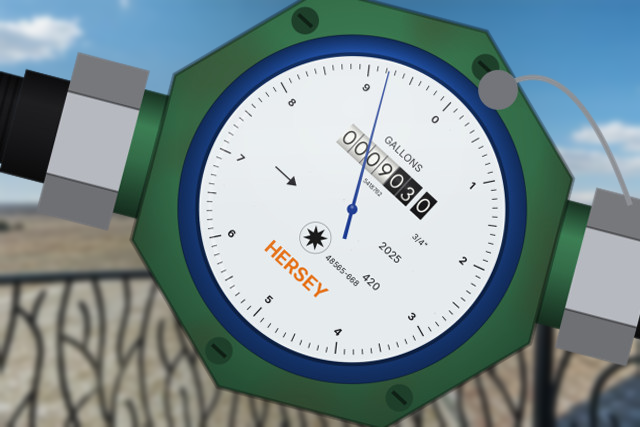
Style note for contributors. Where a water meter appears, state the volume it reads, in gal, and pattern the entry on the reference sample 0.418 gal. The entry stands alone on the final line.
9029.2 gal
